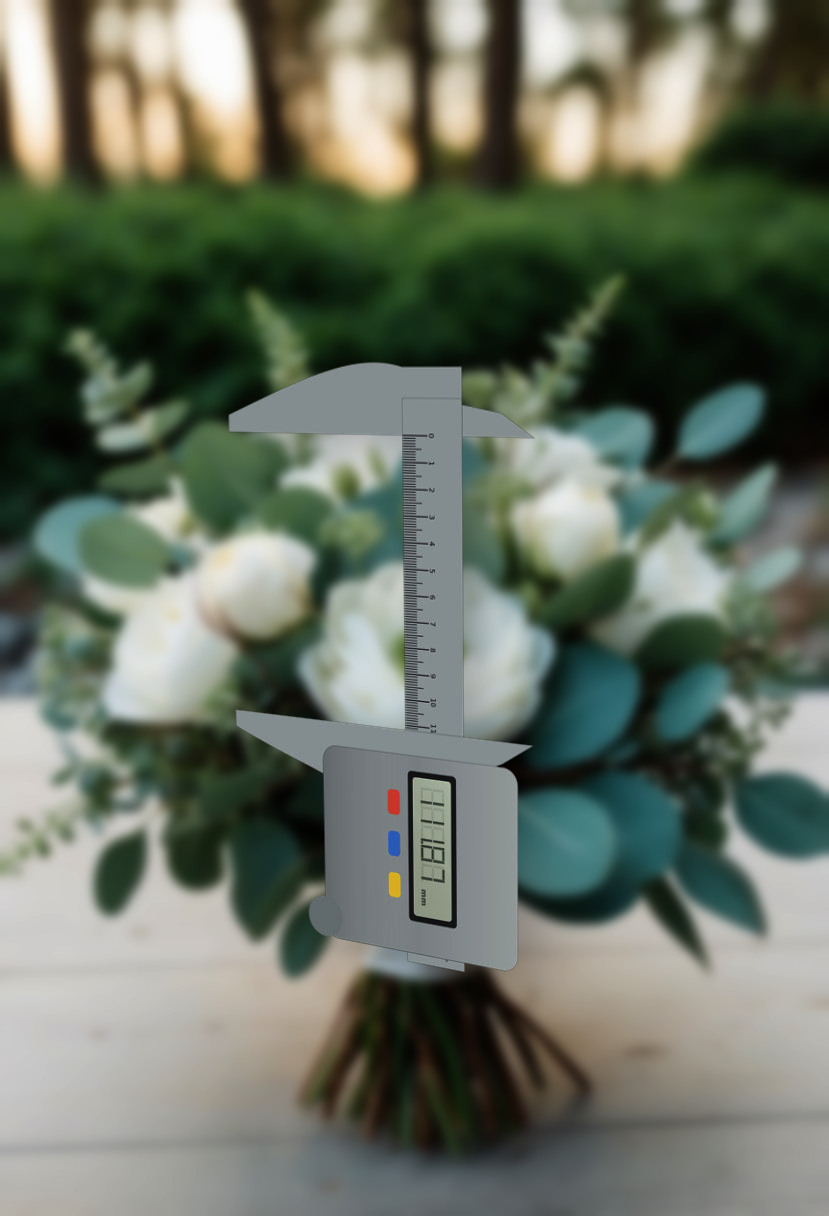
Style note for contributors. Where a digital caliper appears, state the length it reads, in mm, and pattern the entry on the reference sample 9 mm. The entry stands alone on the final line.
111.87 mm
